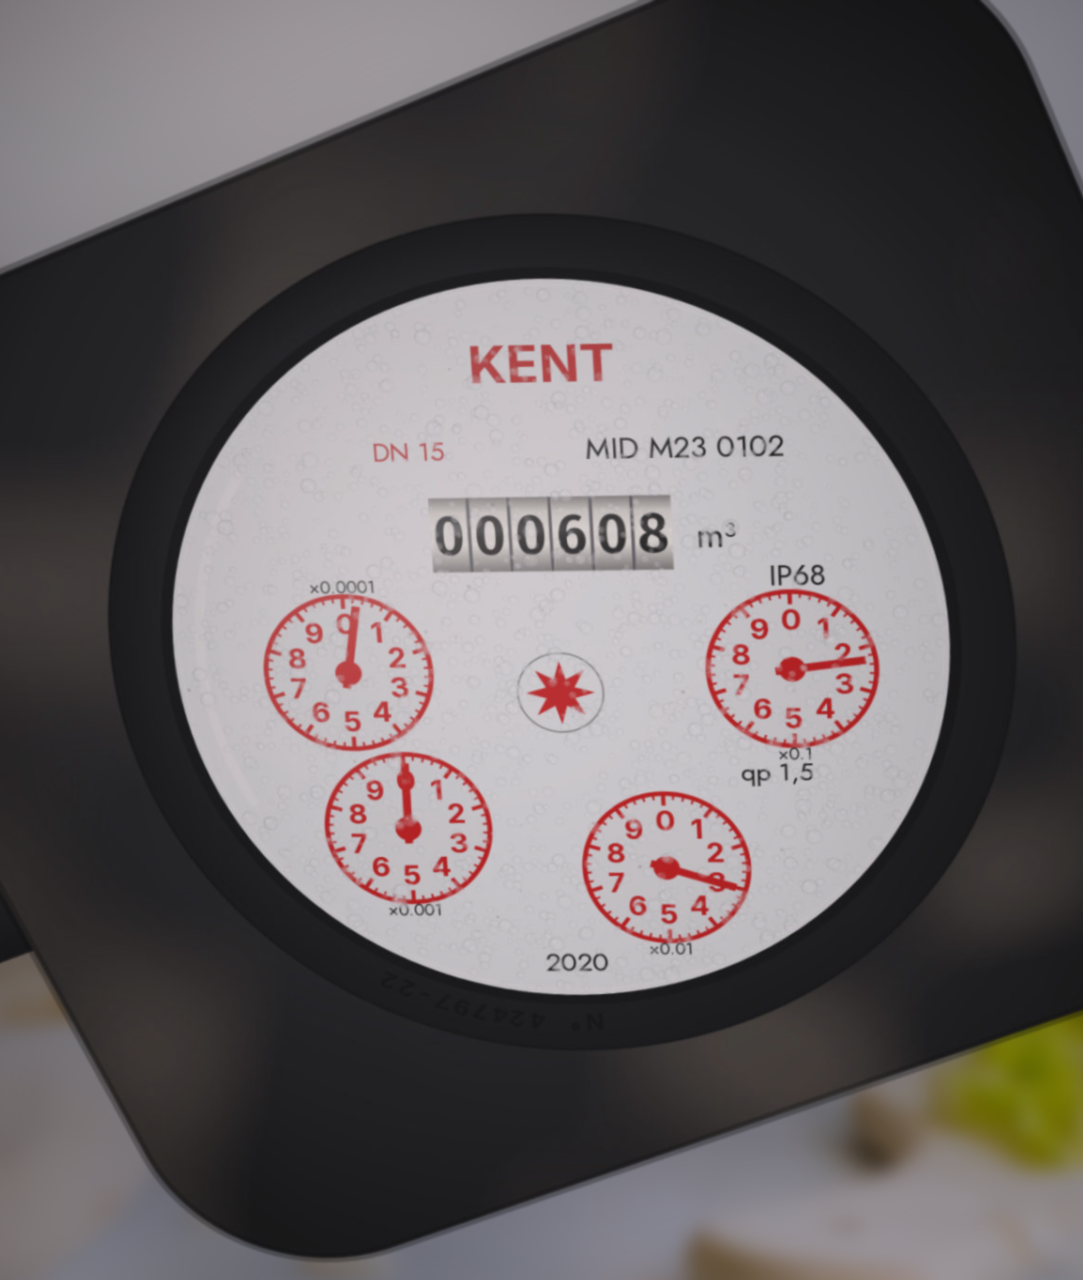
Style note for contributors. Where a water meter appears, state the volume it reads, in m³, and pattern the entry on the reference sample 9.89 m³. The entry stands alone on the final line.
608.2300 m³
